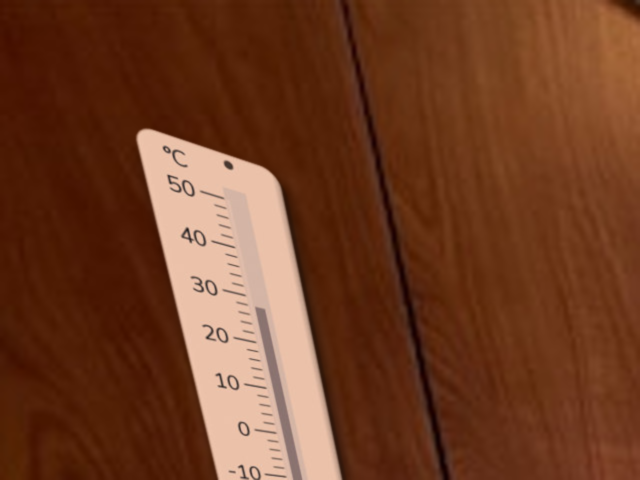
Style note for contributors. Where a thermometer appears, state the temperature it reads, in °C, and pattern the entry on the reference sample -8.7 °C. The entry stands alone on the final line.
28 °C
